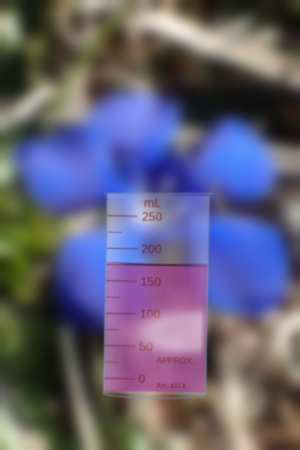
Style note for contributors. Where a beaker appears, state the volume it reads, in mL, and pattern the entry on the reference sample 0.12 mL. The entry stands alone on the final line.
175 mL
